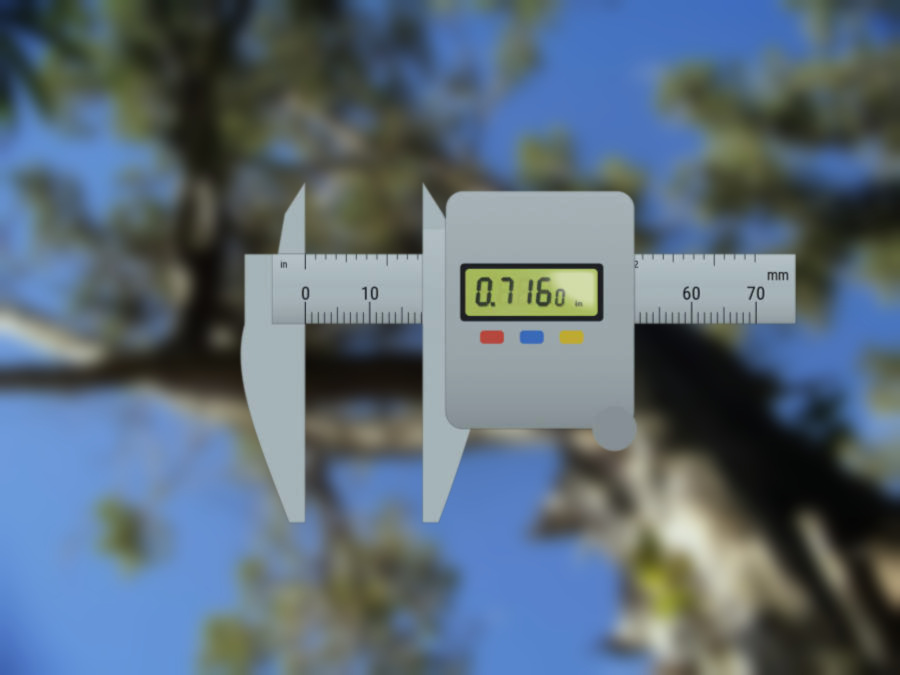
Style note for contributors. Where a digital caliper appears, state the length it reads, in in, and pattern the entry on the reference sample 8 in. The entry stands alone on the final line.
0.7160 in
